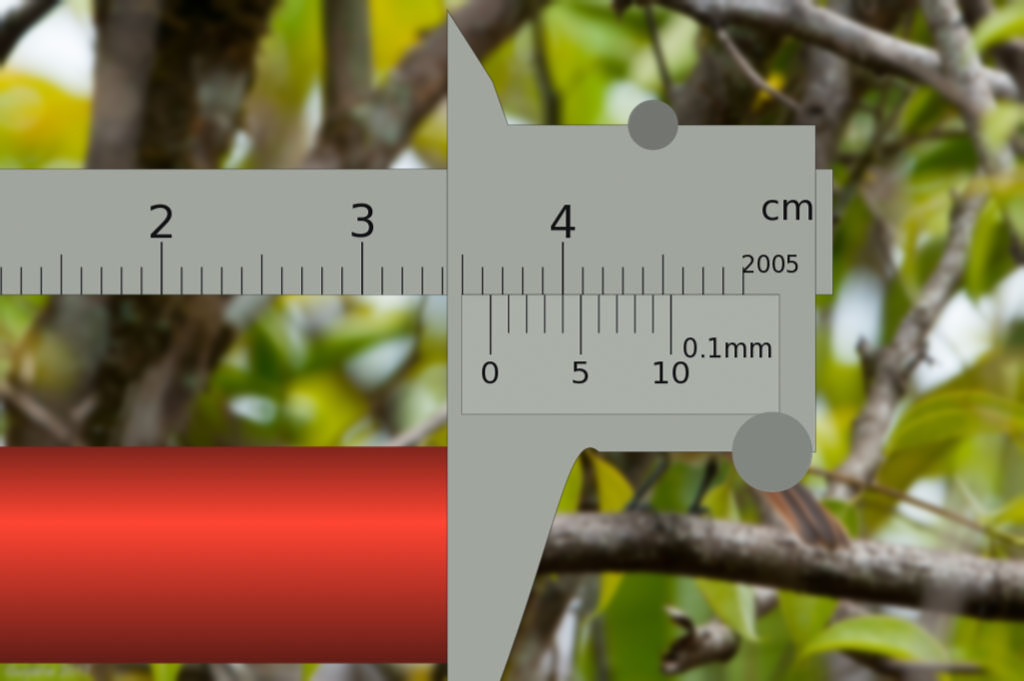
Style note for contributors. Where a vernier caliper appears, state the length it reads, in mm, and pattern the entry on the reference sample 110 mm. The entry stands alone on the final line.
36.4 mm
